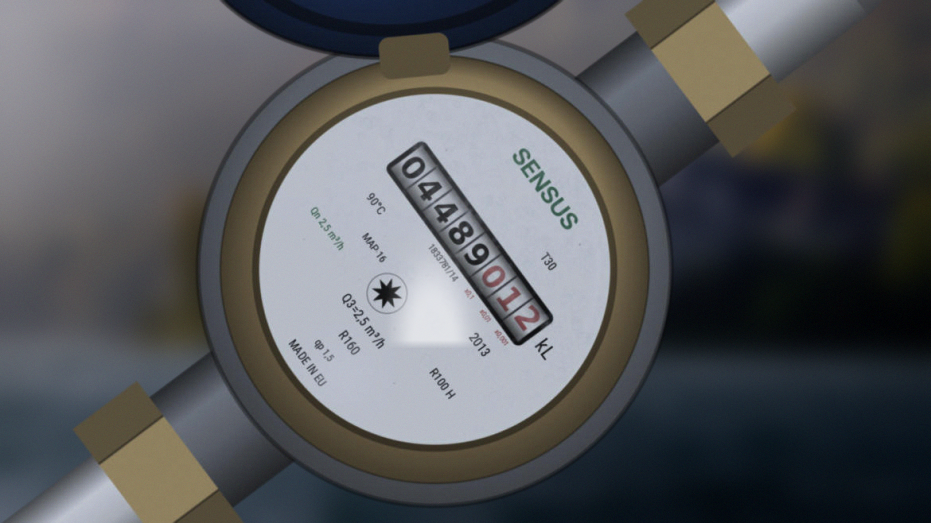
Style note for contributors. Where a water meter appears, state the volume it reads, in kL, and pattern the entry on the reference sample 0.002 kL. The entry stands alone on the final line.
4489.012 kL
